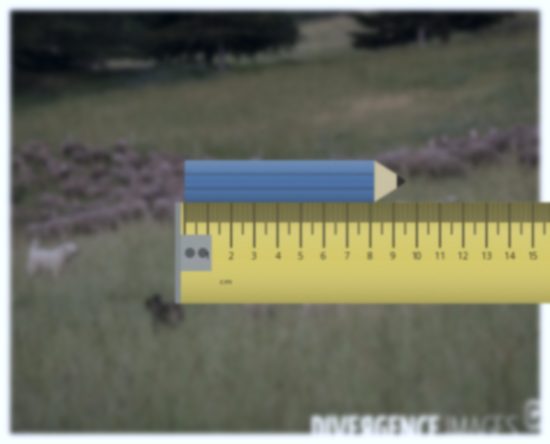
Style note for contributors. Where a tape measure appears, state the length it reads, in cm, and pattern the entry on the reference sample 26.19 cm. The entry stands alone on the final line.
9.5 cm
